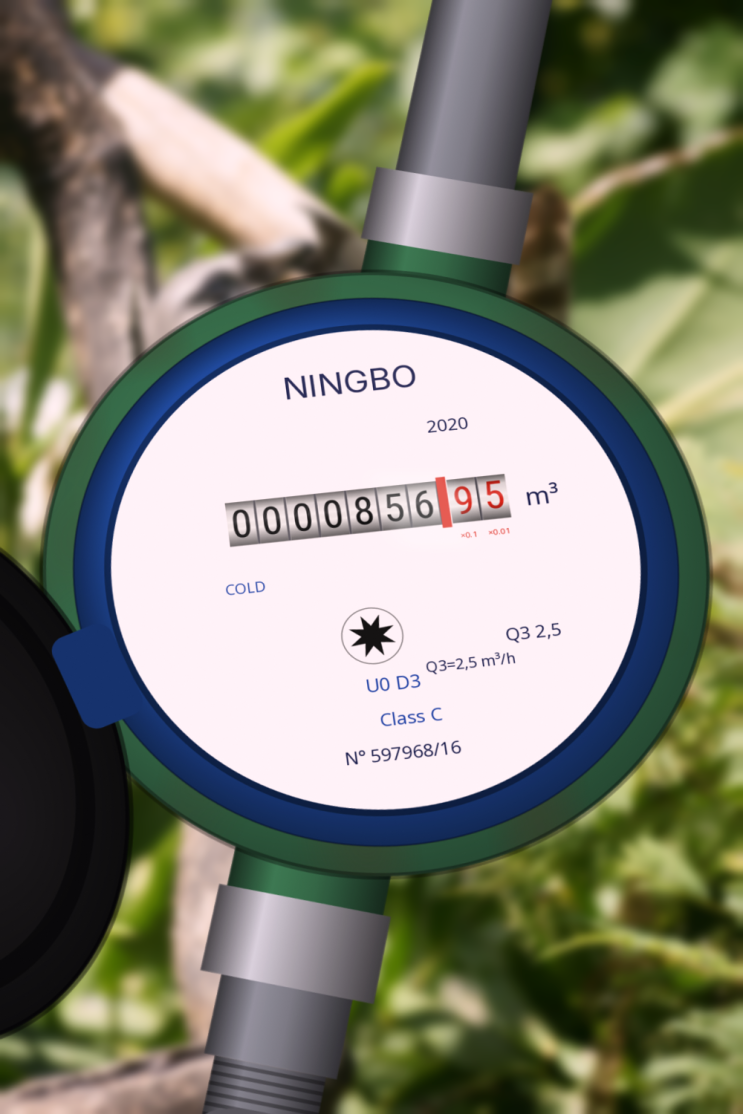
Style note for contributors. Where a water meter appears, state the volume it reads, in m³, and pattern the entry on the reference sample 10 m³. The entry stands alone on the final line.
856.95 m³
